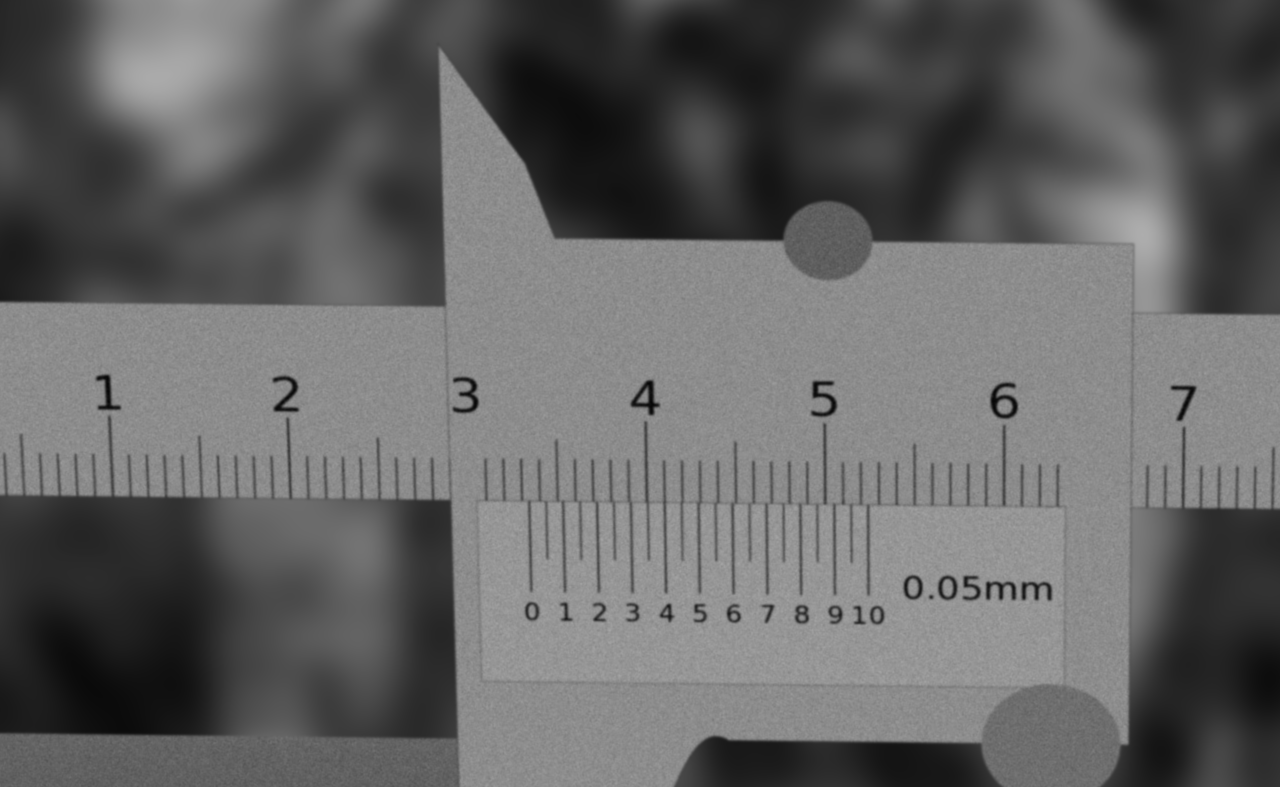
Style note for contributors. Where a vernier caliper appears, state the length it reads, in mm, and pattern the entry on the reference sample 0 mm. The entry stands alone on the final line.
33.4 mm
